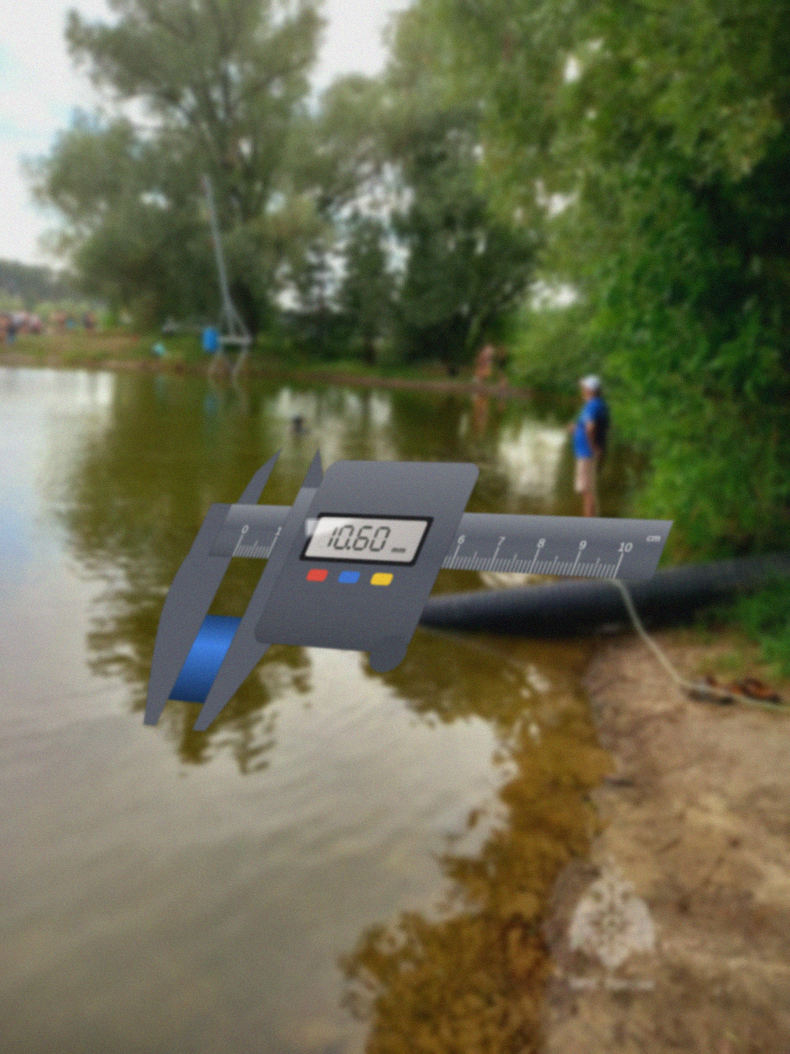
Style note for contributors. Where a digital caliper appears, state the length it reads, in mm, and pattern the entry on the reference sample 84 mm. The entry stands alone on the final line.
10.60 mm
